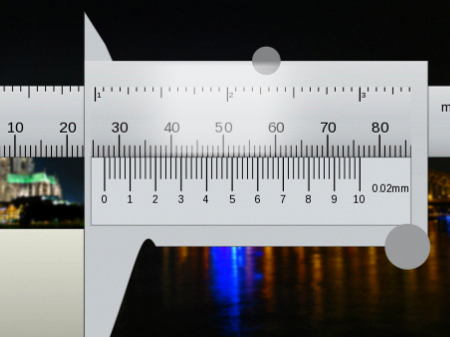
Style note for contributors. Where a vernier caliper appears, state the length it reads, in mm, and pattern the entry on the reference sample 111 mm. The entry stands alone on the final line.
27.2 mm
